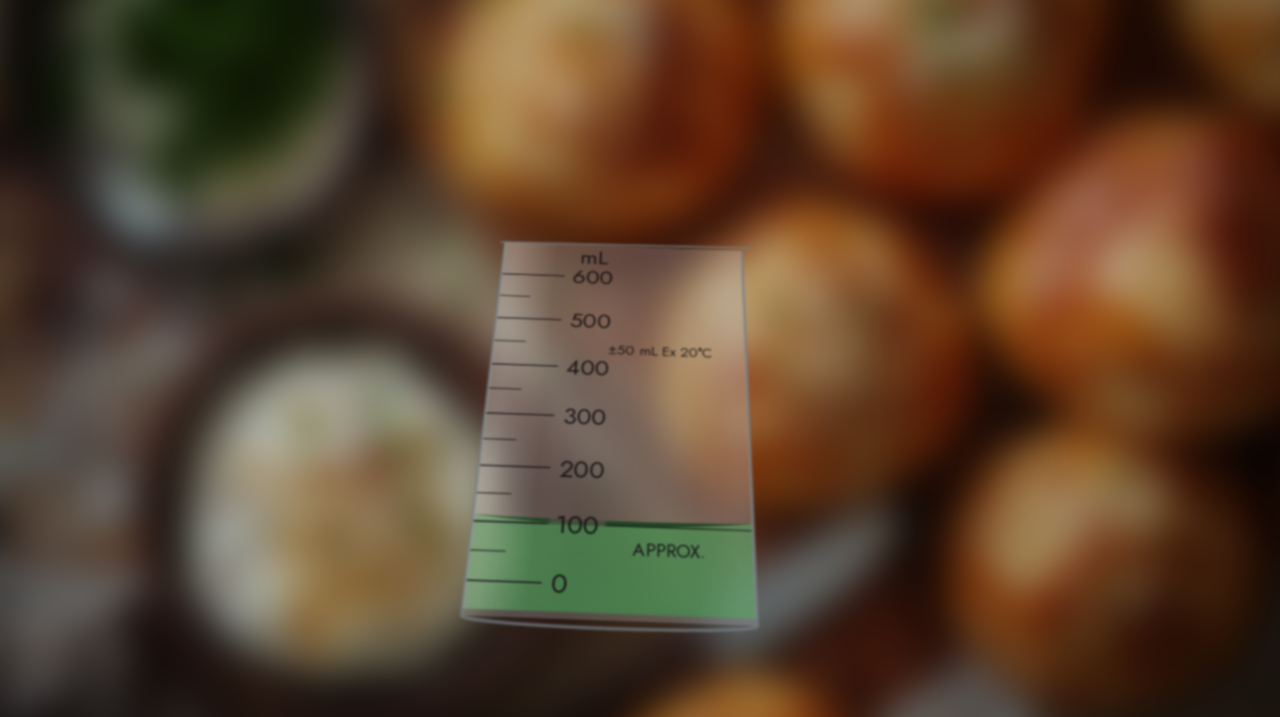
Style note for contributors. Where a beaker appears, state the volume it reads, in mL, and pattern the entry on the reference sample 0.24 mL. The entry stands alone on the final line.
100 mL
